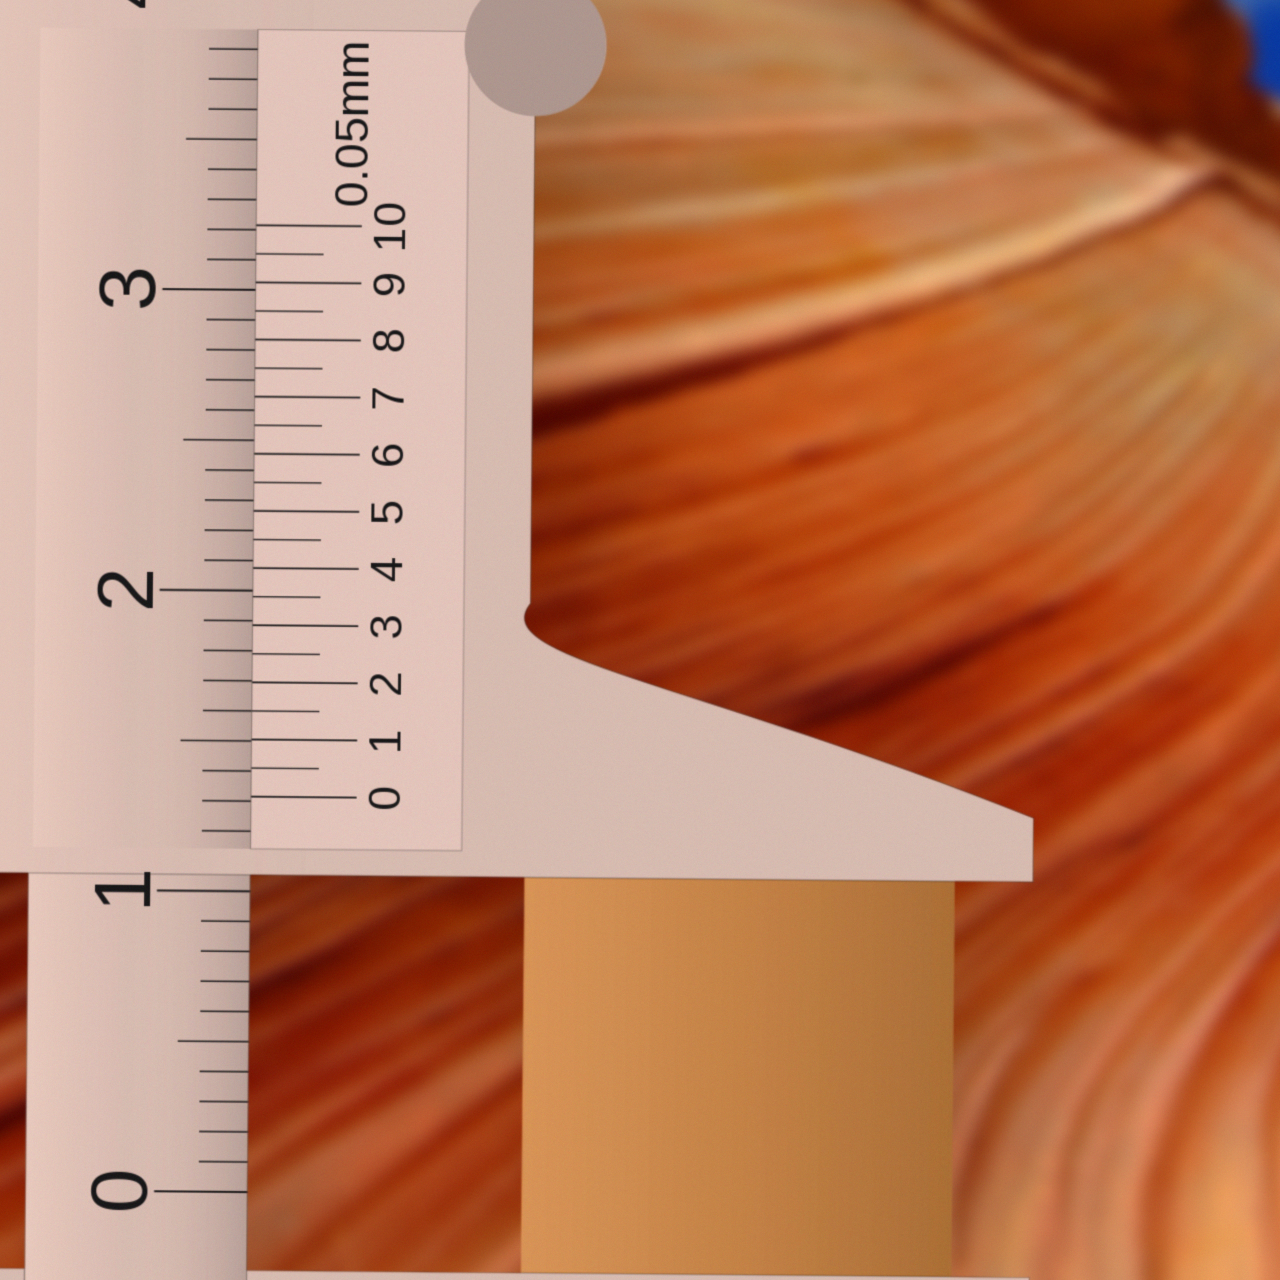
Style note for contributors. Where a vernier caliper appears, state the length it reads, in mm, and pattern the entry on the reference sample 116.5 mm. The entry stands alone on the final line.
13.15 mm
